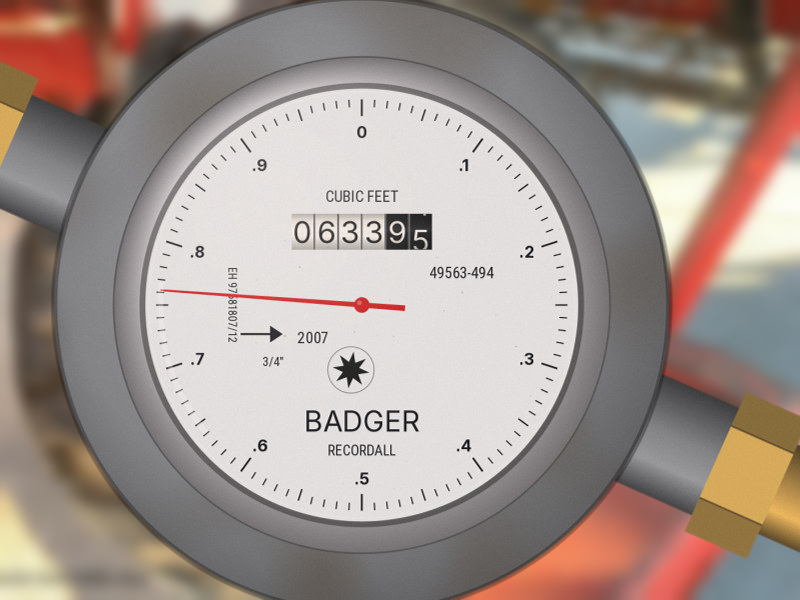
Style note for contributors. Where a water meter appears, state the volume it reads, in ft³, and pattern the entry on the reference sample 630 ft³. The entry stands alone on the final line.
63394.76 ft³
